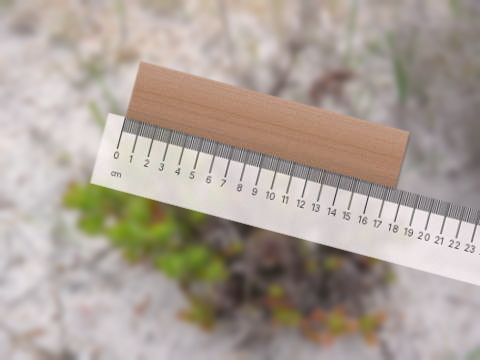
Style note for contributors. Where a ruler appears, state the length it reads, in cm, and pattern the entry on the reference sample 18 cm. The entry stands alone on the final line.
17.5 cm
